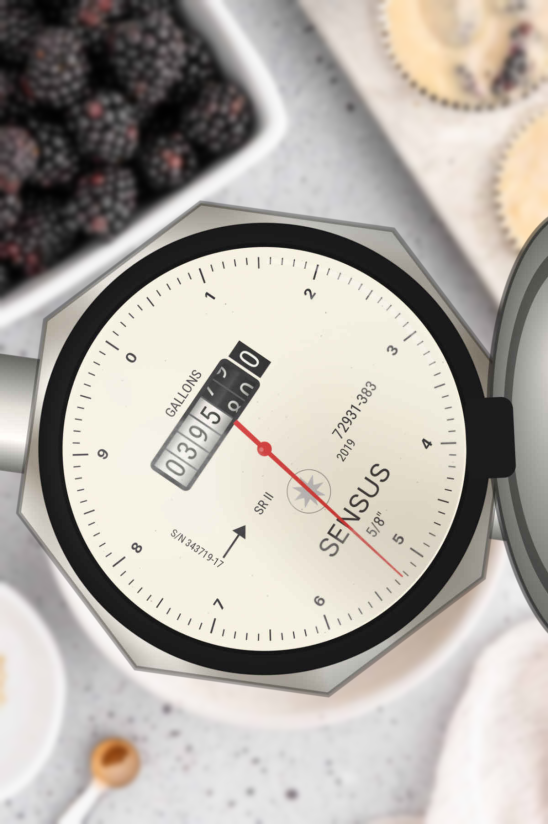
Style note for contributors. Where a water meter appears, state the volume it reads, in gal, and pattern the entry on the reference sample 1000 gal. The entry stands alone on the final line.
395795.2 gal
